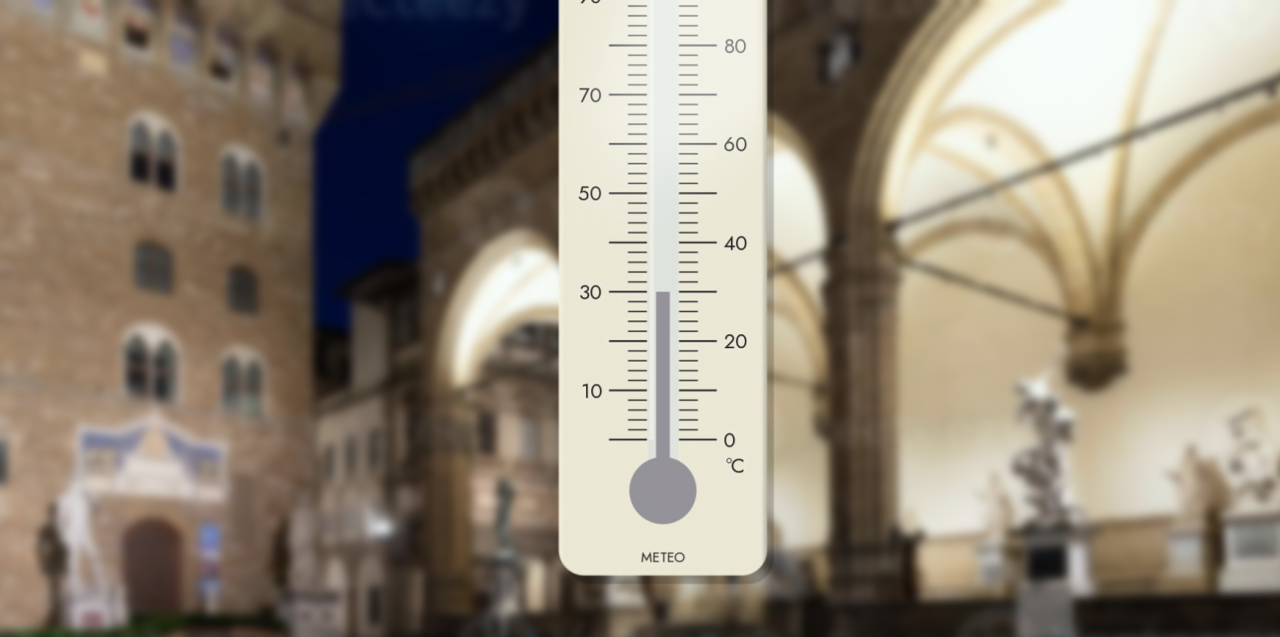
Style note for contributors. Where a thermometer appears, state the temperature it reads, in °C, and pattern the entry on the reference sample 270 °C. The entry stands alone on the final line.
30 °C
